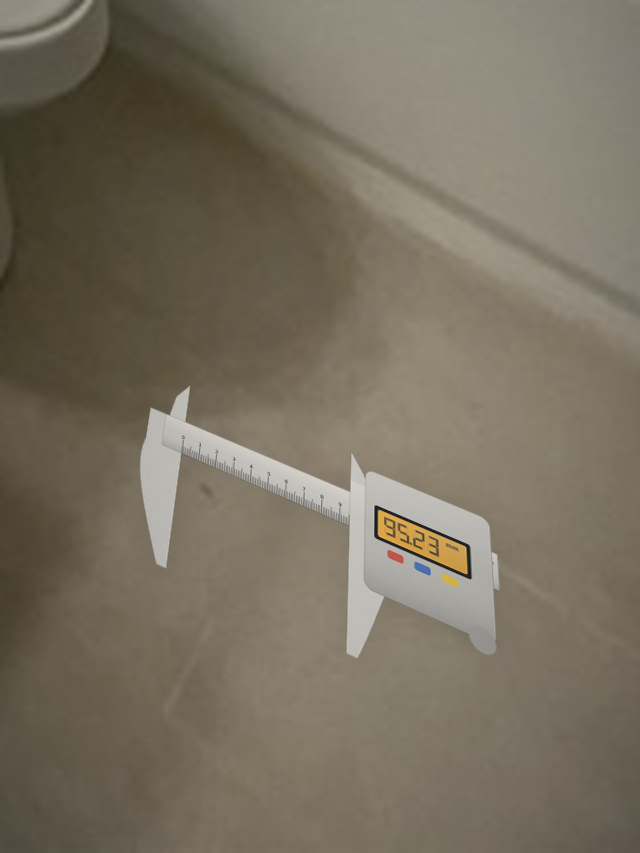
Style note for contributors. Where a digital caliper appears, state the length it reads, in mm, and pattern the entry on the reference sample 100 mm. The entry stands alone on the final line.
95.23 mm
